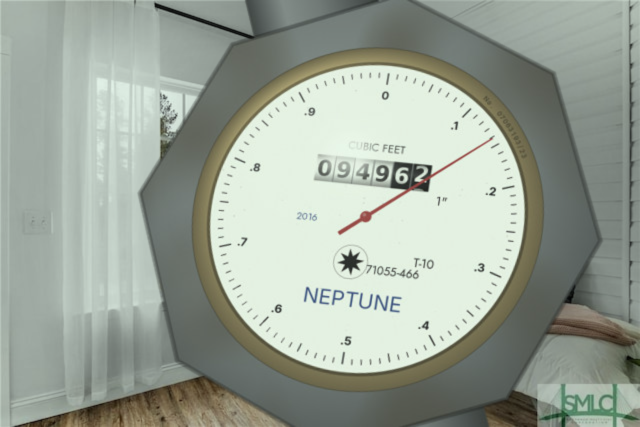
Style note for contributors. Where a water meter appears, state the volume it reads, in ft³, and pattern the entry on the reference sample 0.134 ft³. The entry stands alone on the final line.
94962.14 ft³
